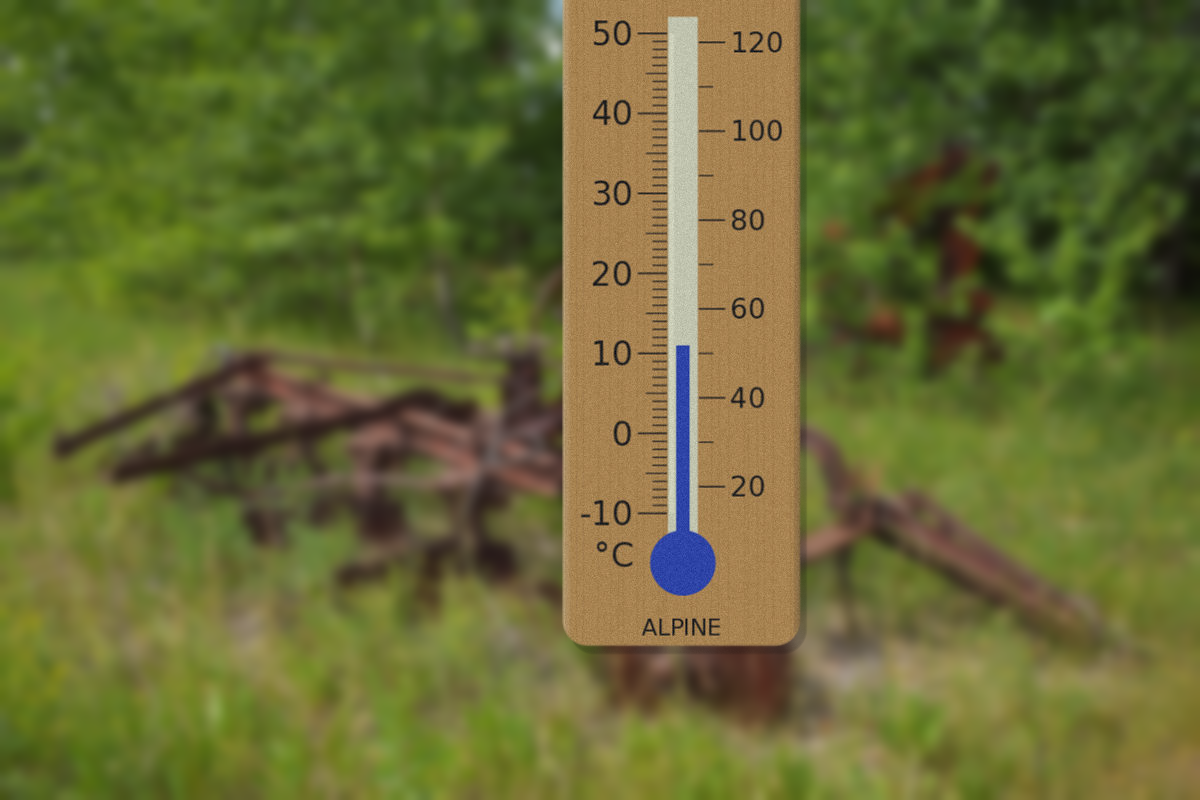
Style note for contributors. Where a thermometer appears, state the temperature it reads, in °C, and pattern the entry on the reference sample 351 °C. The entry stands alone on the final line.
11 °C
